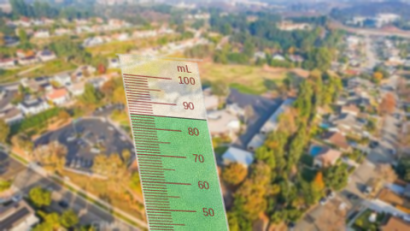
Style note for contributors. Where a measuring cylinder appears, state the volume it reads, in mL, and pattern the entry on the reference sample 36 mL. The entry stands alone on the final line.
85 mL
